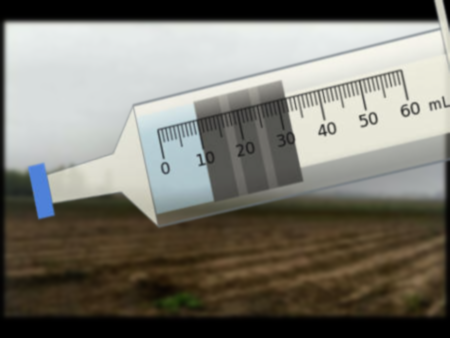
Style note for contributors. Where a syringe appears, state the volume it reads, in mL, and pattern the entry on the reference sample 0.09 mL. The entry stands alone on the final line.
10 mL
